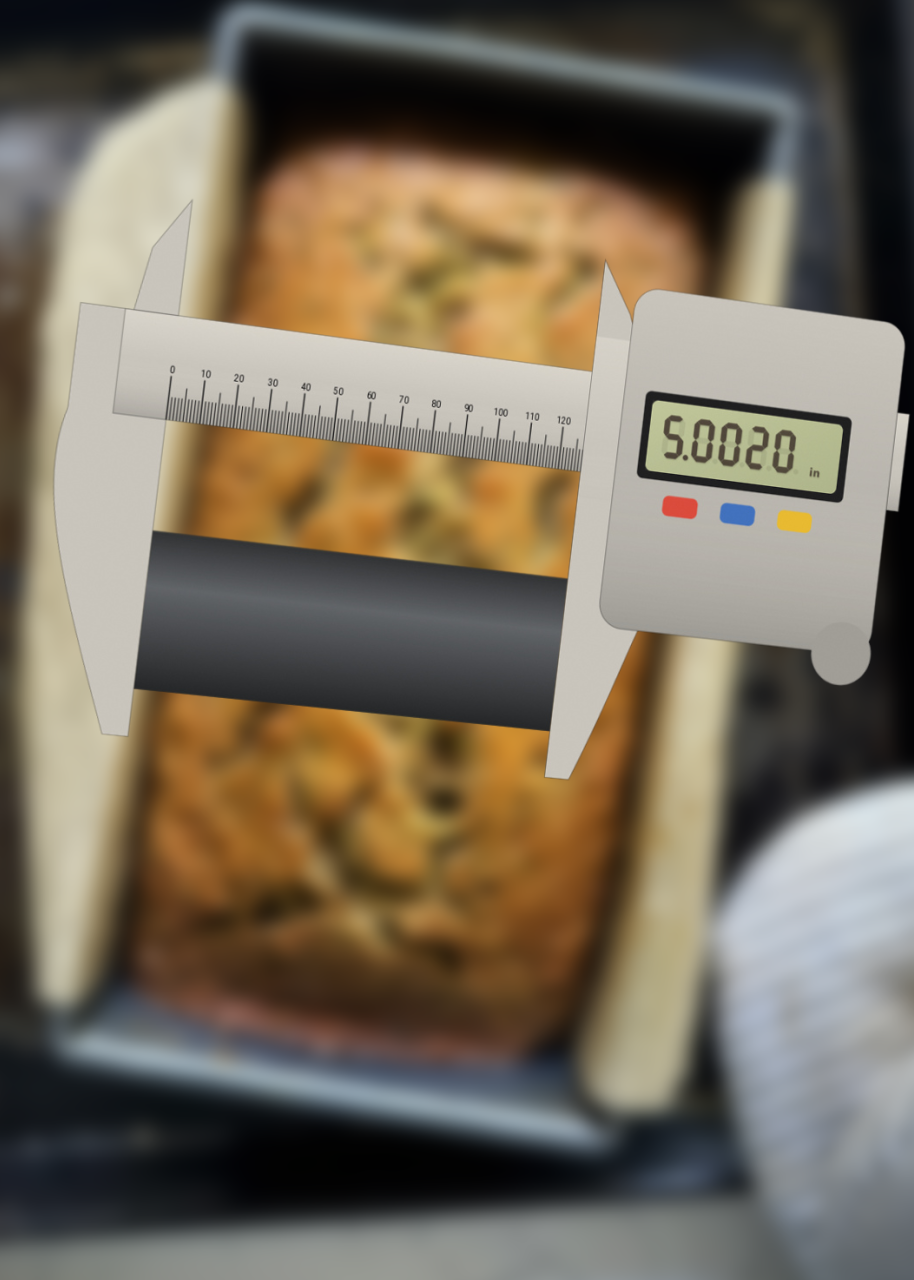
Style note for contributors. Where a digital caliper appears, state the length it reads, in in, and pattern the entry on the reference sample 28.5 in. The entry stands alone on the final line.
5.0020 in
